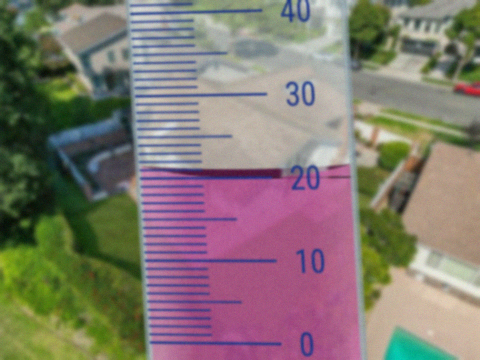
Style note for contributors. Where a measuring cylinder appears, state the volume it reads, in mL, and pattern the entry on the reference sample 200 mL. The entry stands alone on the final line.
20 mL
